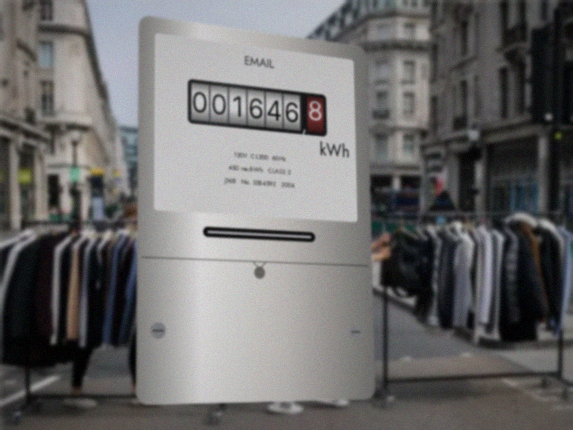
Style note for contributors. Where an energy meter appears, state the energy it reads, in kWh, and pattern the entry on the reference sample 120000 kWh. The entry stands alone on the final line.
1646.8 kWh
